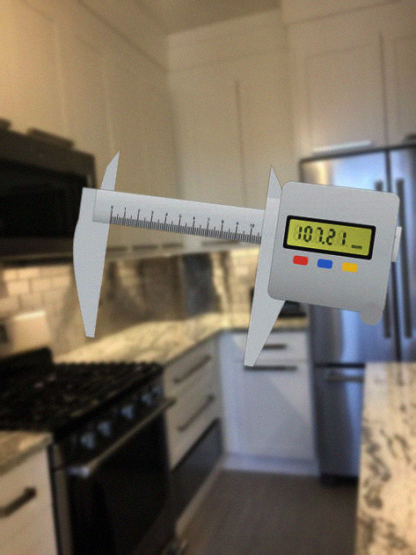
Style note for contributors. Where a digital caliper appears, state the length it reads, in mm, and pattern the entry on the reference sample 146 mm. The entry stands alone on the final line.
107.21 mm
